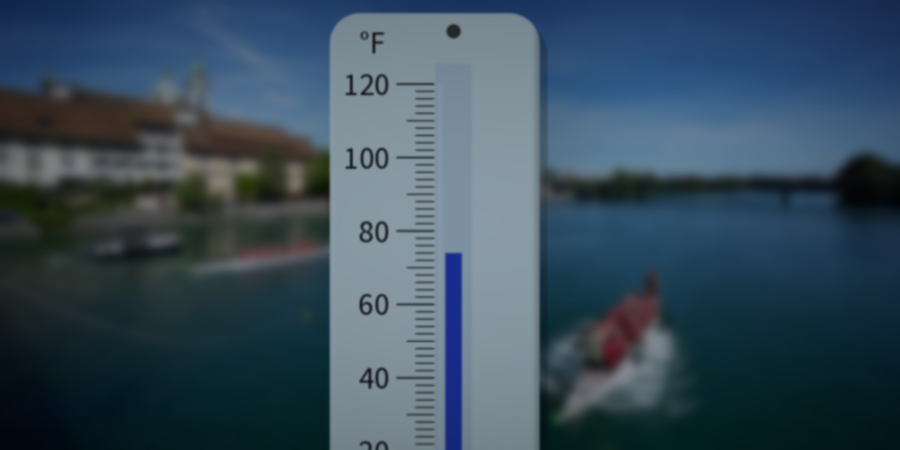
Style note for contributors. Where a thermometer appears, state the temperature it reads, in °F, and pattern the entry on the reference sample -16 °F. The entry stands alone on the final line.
74 °F
